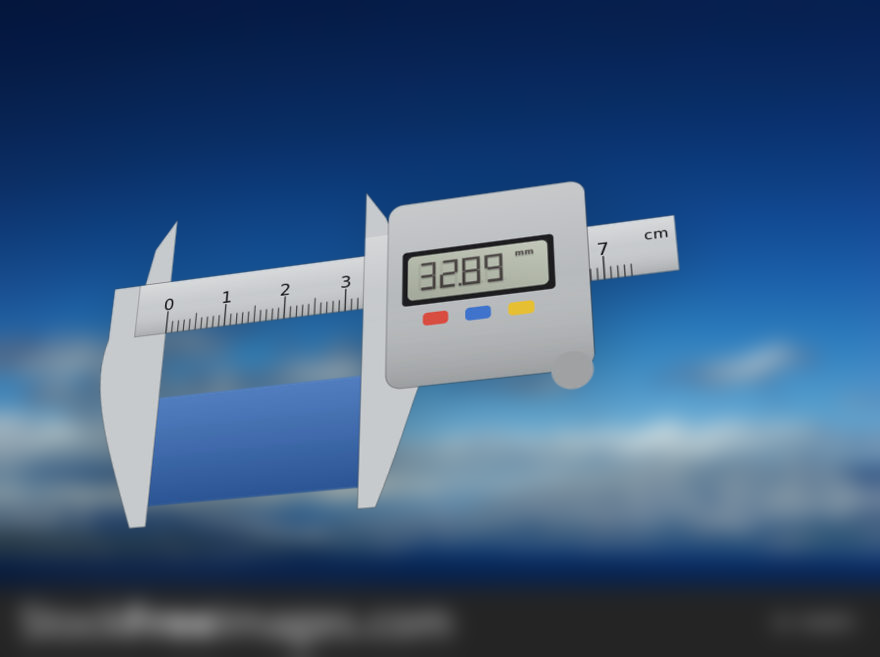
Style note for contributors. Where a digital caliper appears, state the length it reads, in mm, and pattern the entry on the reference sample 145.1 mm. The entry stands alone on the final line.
32.89 mm
